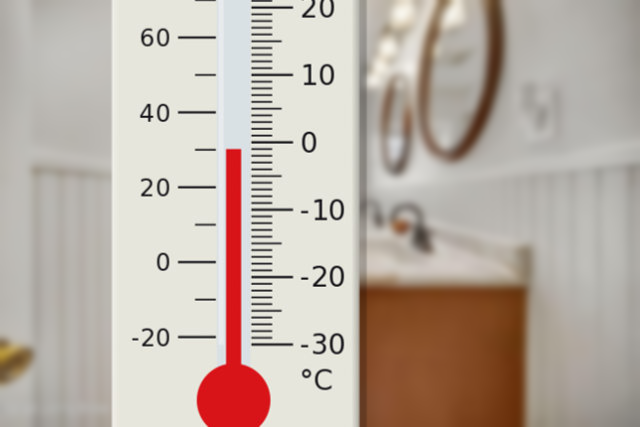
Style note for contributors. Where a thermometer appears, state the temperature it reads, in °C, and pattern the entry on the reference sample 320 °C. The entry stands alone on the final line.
-1 °C
